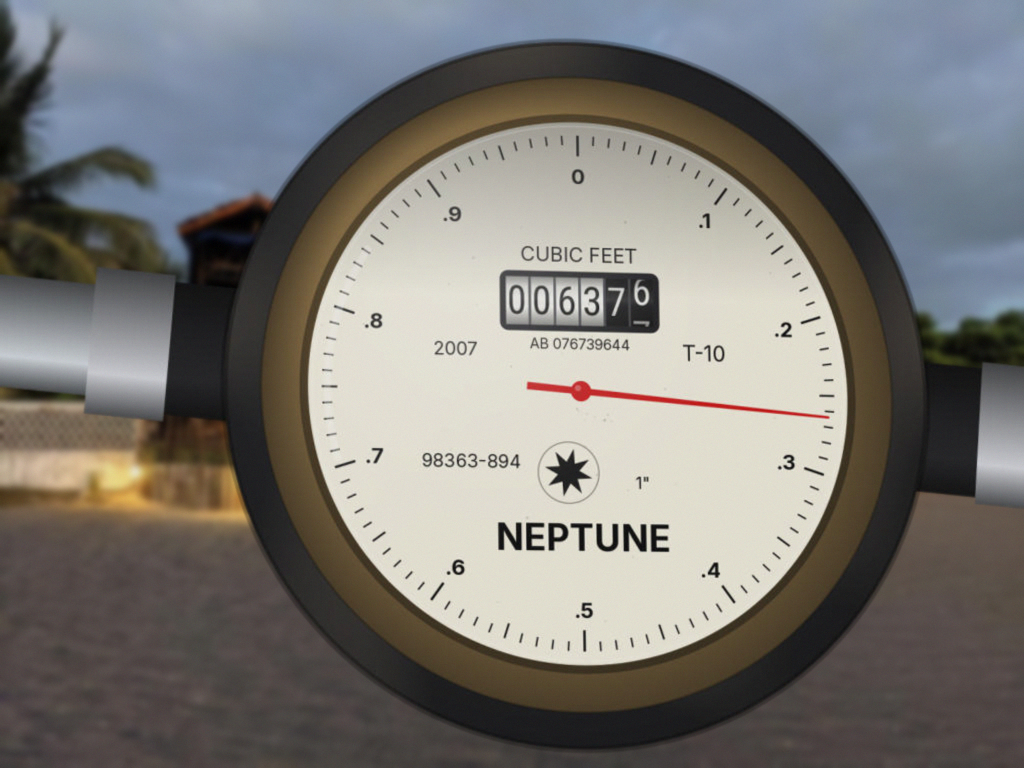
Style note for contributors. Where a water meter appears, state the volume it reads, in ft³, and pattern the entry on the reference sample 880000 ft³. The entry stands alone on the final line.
6376.26 ft³
